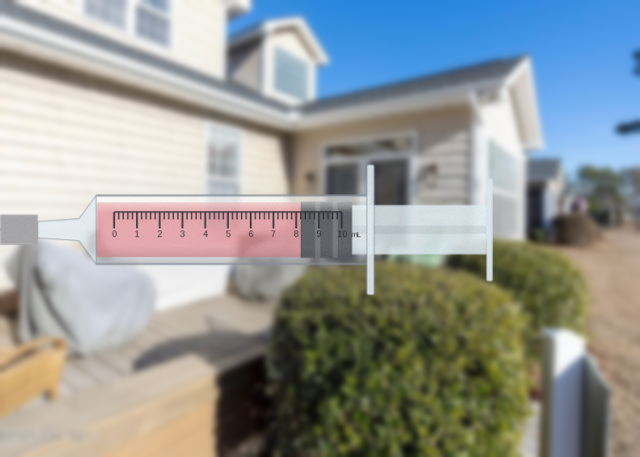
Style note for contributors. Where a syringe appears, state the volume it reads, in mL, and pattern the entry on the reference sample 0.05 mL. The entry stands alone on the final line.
8.2 mL
